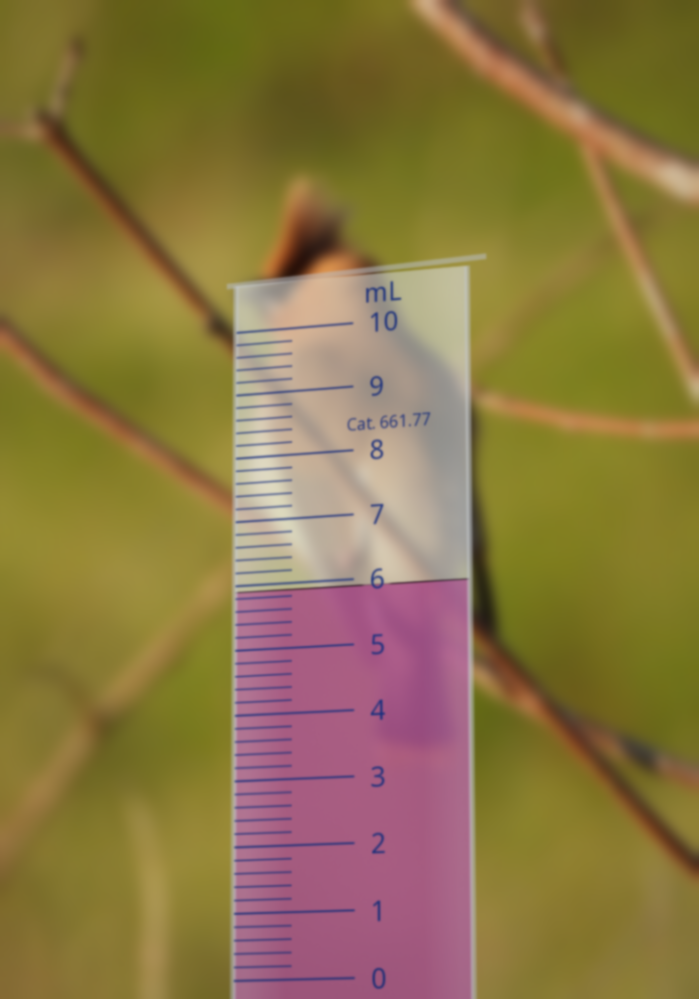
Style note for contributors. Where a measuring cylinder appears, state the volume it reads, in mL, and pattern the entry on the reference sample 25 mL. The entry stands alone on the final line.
5.9 mL
